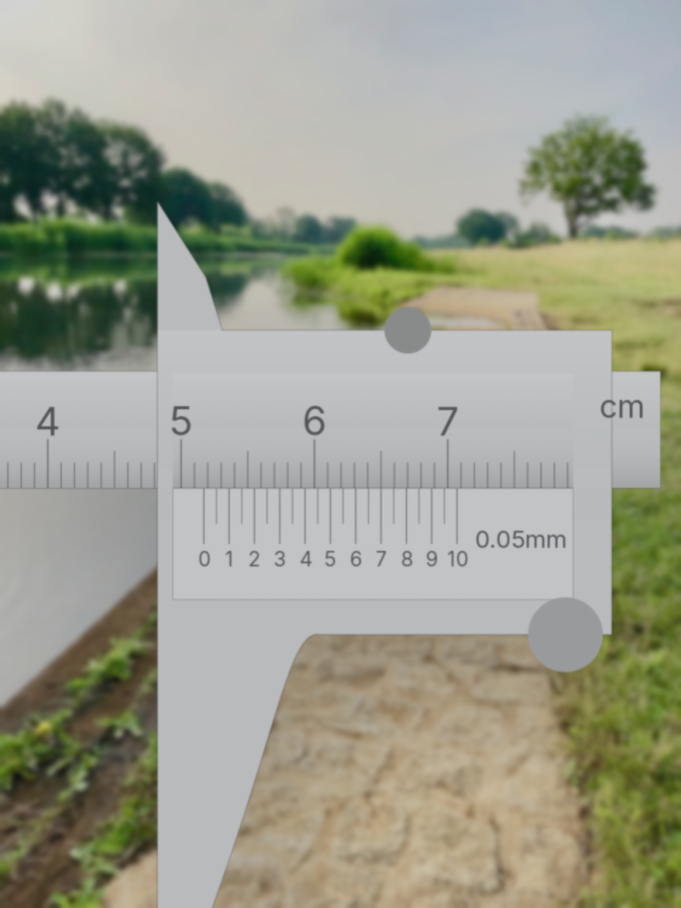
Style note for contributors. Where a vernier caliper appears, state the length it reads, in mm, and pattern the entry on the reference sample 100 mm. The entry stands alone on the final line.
51.7 mm
